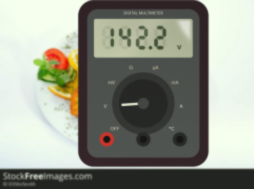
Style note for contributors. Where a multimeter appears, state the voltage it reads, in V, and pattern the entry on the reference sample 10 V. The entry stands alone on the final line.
142.2 V
